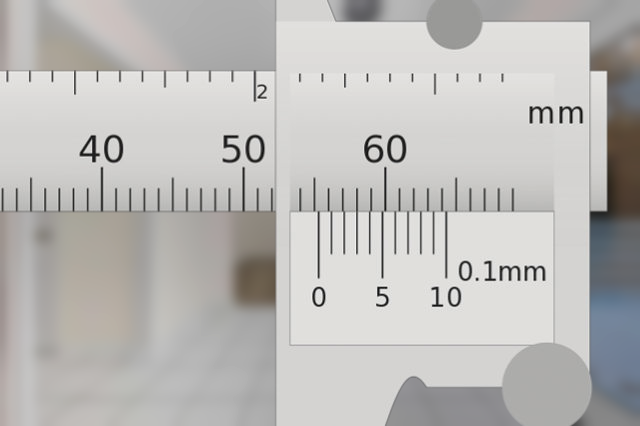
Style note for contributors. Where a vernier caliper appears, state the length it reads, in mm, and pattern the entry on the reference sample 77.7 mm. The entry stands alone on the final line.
55.3 mm
